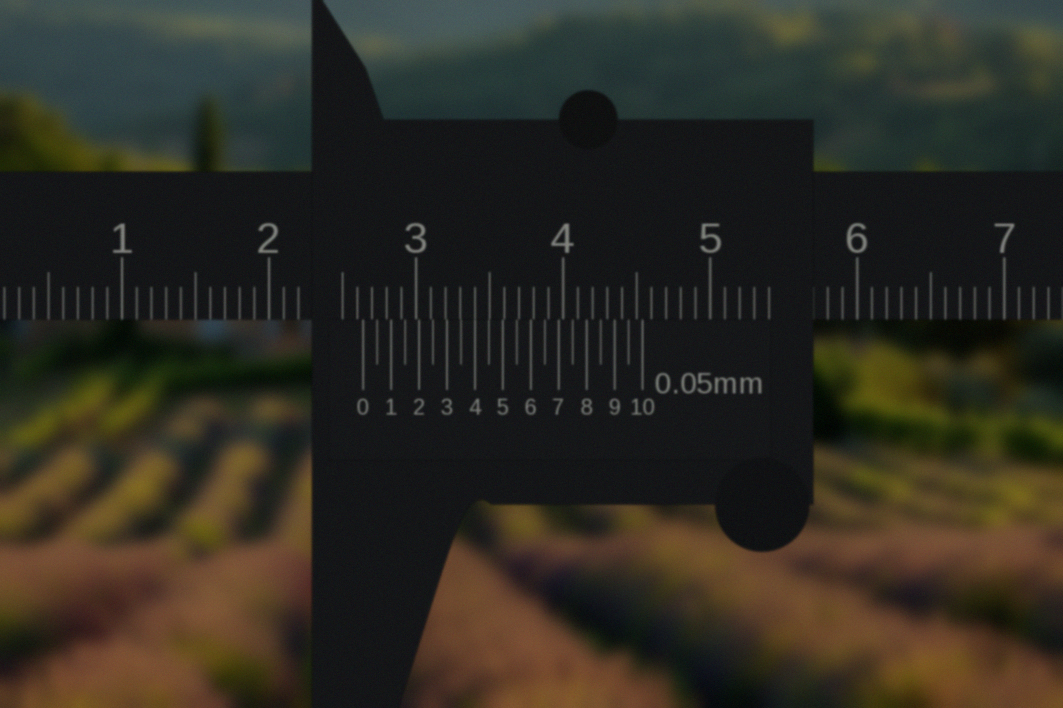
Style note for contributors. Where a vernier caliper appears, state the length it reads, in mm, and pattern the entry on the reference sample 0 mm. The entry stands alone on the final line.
26.4 mm
